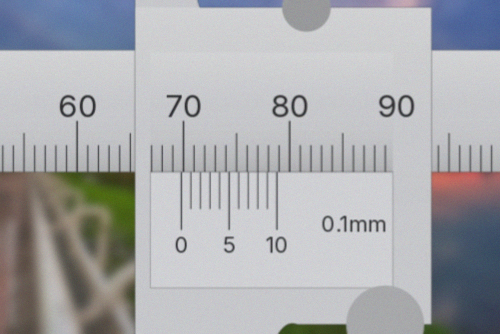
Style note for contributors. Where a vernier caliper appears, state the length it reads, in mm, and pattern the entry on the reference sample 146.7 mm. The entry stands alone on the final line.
69.8 mm
